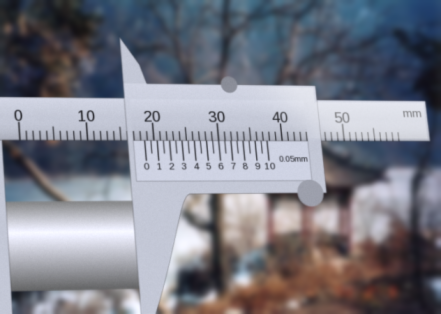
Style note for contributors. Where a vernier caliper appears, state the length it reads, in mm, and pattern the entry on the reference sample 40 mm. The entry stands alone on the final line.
18.6 mm
